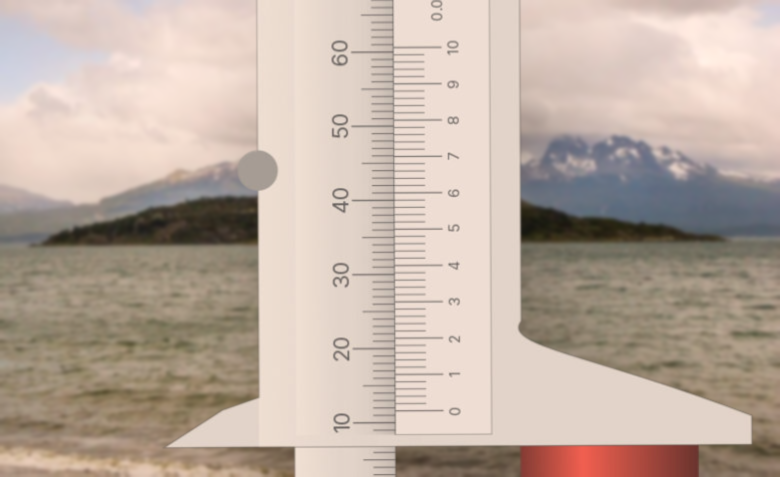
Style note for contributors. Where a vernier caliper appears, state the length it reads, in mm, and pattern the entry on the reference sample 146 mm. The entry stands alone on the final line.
11.6 mm
